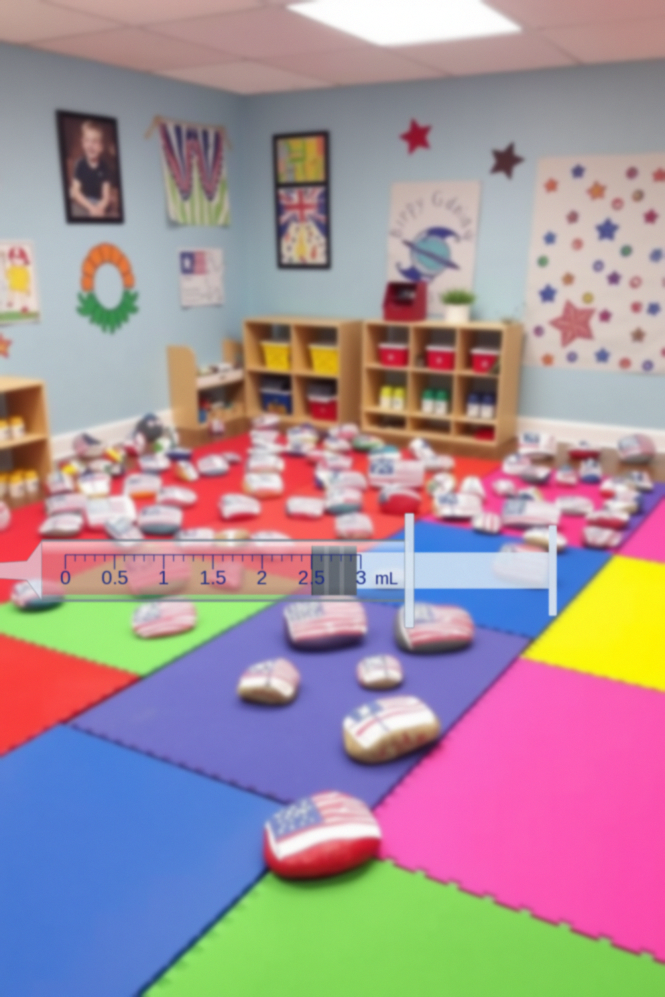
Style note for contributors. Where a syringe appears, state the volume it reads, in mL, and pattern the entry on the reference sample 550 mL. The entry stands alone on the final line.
2.5 mL
